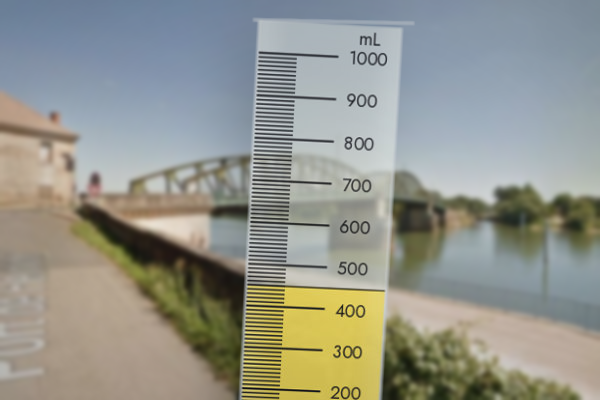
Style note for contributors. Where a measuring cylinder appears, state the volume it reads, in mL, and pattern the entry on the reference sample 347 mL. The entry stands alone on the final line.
450 mL
